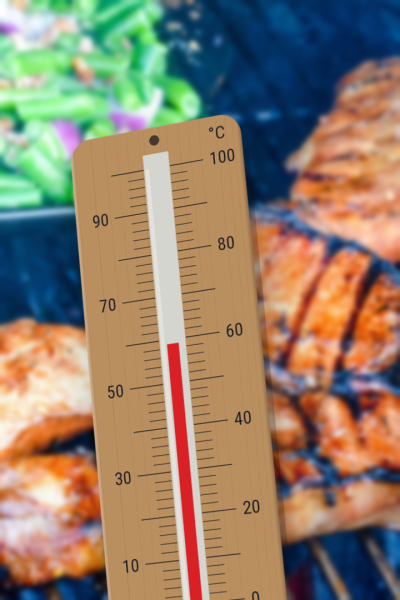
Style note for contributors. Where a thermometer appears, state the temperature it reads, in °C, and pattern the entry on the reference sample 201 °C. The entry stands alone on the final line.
59 °C
